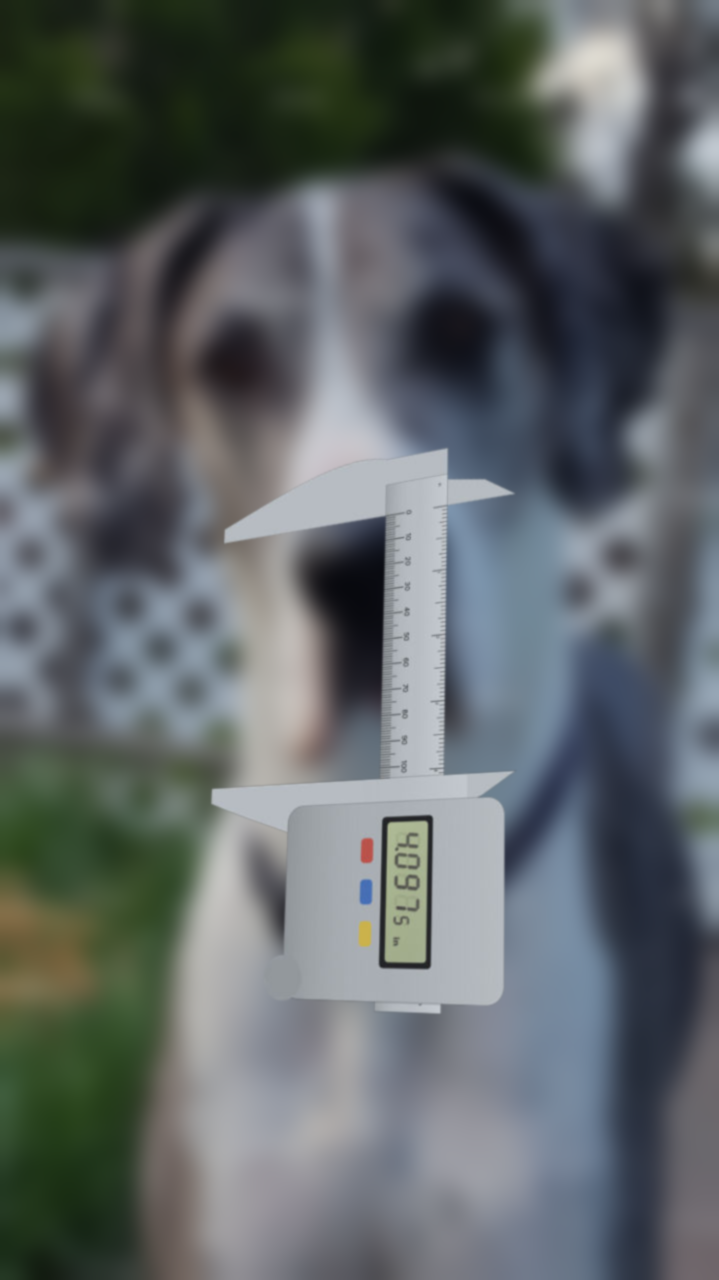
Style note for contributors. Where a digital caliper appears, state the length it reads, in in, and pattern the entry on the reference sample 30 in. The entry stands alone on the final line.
4.0975 in
